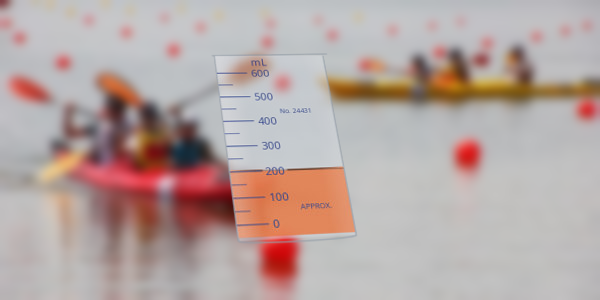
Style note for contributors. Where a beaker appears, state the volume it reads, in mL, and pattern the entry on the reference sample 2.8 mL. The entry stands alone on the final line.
200 mL
